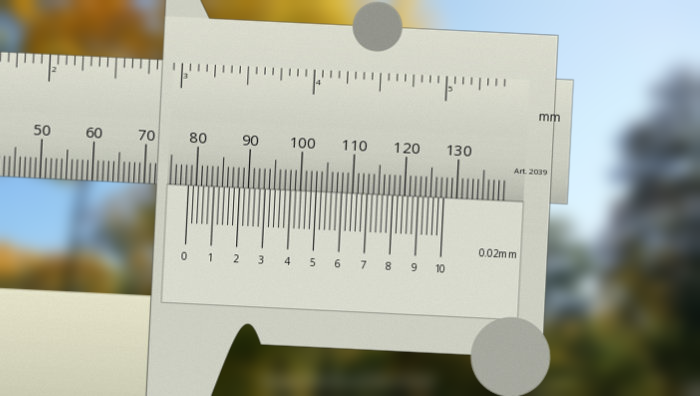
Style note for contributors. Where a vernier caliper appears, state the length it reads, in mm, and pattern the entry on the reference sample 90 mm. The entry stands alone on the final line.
78.5 mm
